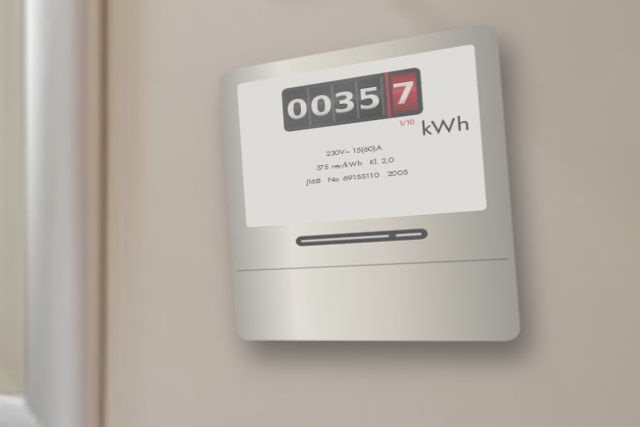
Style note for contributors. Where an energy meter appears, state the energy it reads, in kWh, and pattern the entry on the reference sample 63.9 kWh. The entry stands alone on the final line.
35.7 kWh
